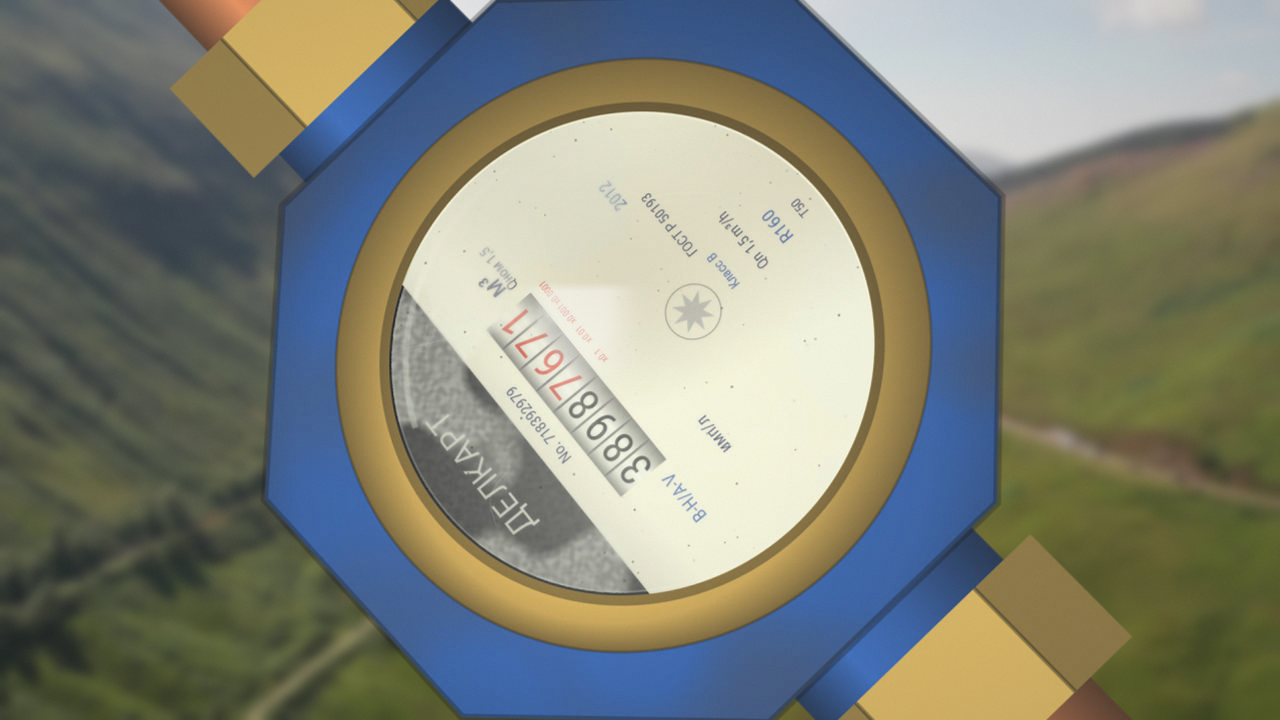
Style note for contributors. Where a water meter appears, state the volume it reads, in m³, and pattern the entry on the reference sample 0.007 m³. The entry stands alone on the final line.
3898.7671 m³
